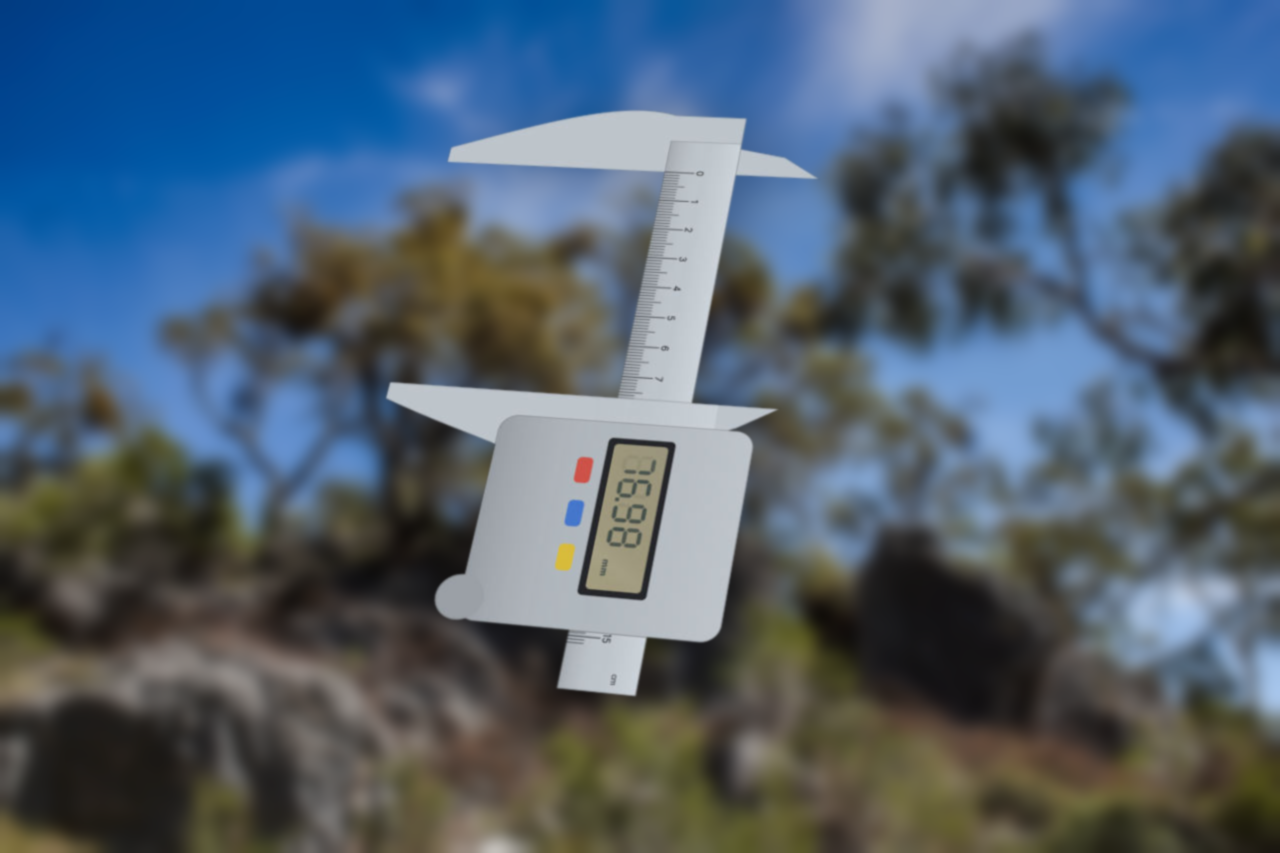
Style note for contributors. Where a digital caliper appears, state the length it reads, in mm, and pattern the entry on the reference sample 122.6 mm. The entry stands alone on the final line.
76.98 mm
